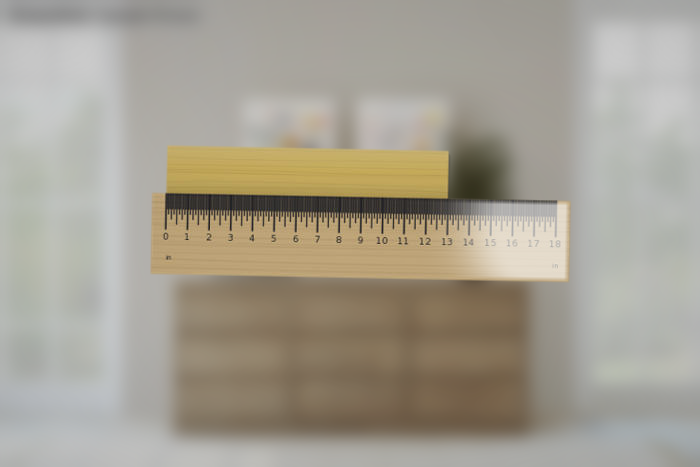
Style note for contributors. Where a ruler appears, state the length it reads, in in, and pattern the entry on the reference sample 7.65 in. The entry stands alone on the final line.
13 in
